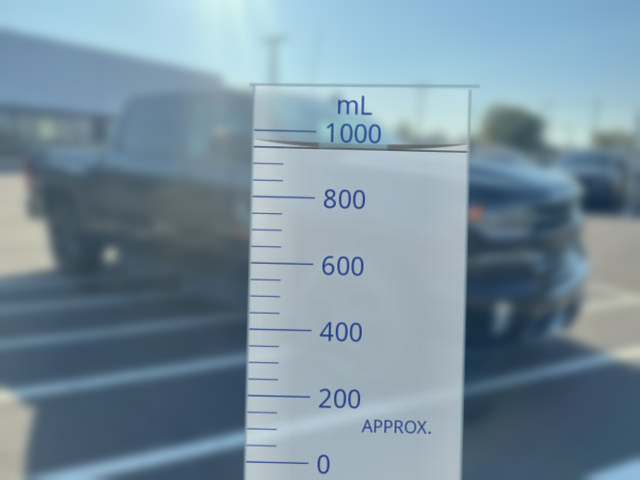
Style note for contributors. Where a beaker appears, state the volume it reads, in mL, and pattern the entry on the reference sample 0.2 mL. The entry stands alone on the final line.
950 mL
